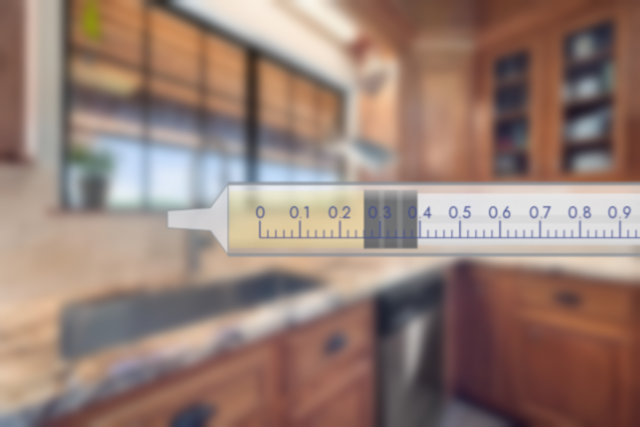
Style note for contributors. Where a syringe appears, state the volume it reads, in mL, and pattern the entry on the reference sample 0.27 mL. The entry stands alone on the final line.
0.26 mL
